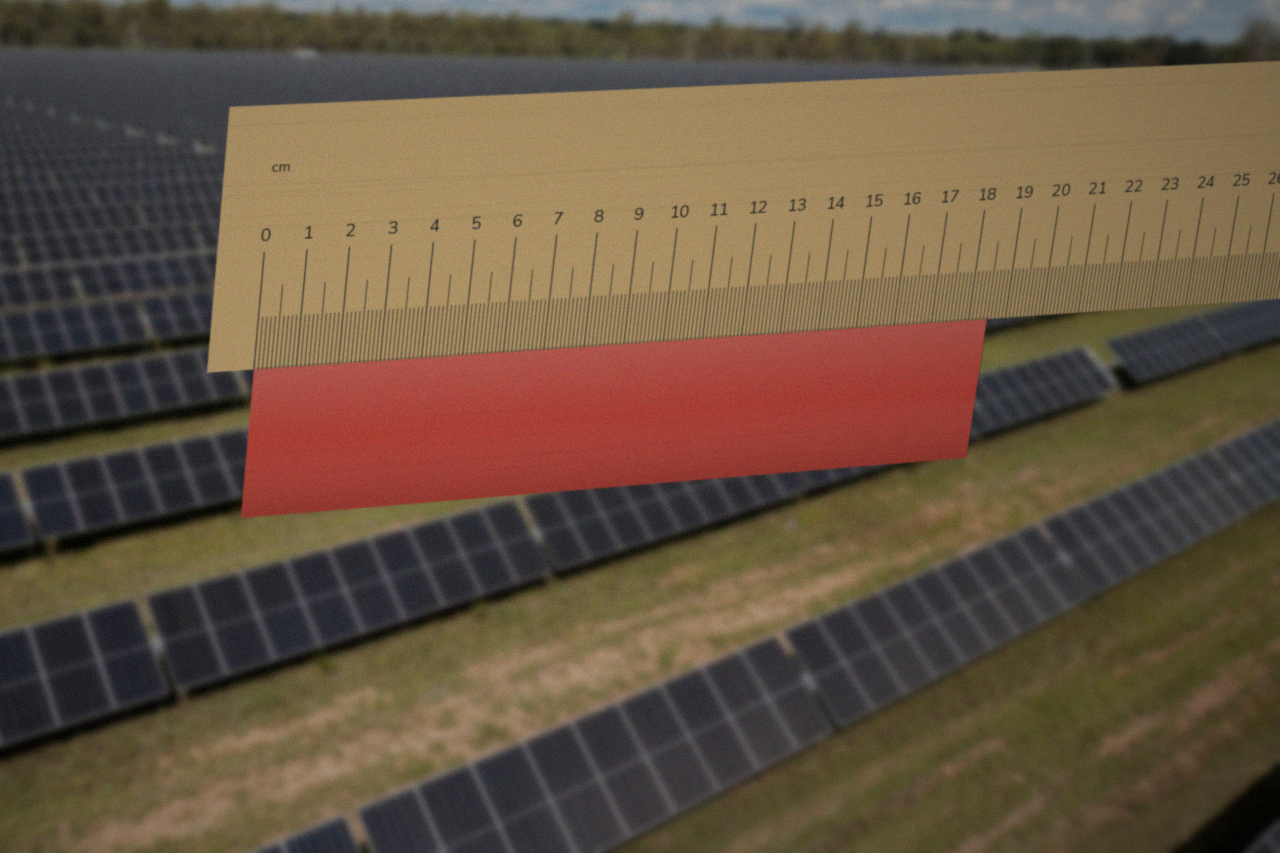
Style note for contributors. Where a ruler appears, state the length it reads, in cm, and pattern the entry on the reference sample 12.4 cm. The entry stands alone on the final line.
18.5 cm
